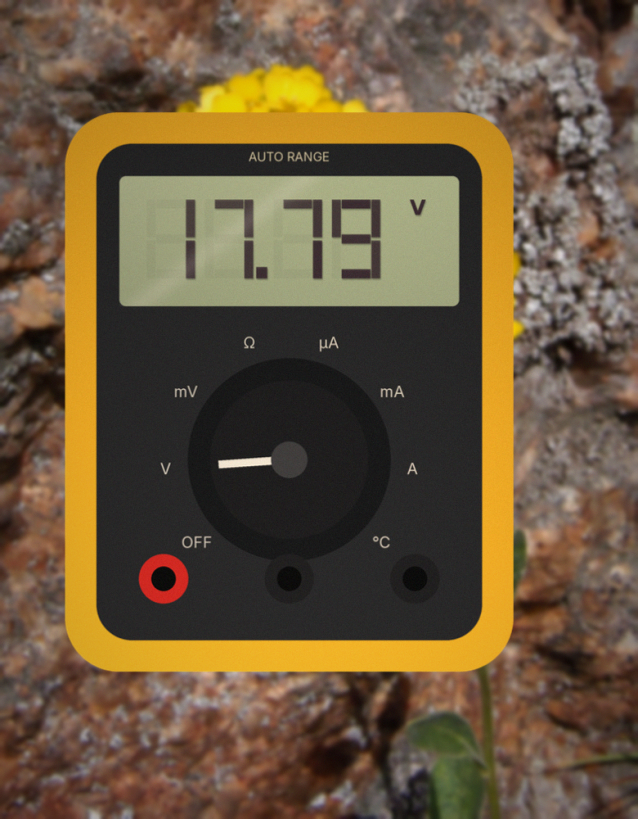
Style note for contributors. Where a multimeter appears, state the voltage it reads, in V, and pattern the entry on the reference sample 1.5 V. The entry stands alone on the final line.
17.79 V
